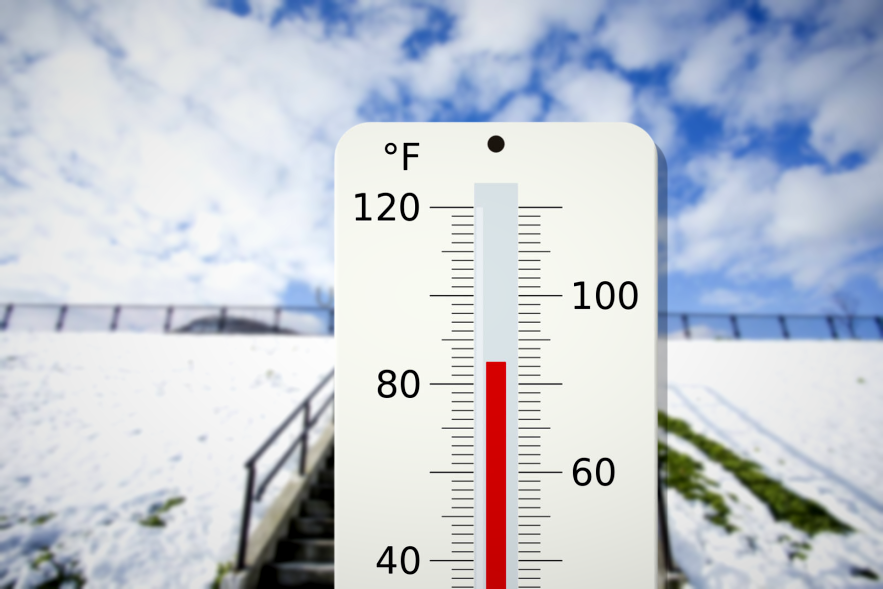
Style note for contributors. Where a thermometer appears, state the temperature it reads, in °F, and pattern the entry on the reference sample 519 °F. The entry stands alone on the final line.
85 °F
